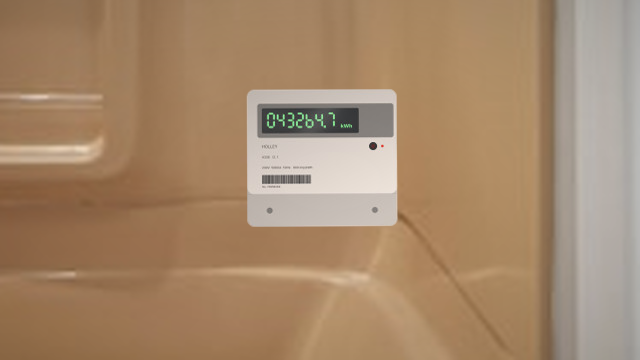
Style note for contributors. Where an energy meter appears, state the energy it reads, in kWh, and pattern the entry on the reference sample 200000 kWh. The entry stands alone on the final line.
43264.7 kWh
